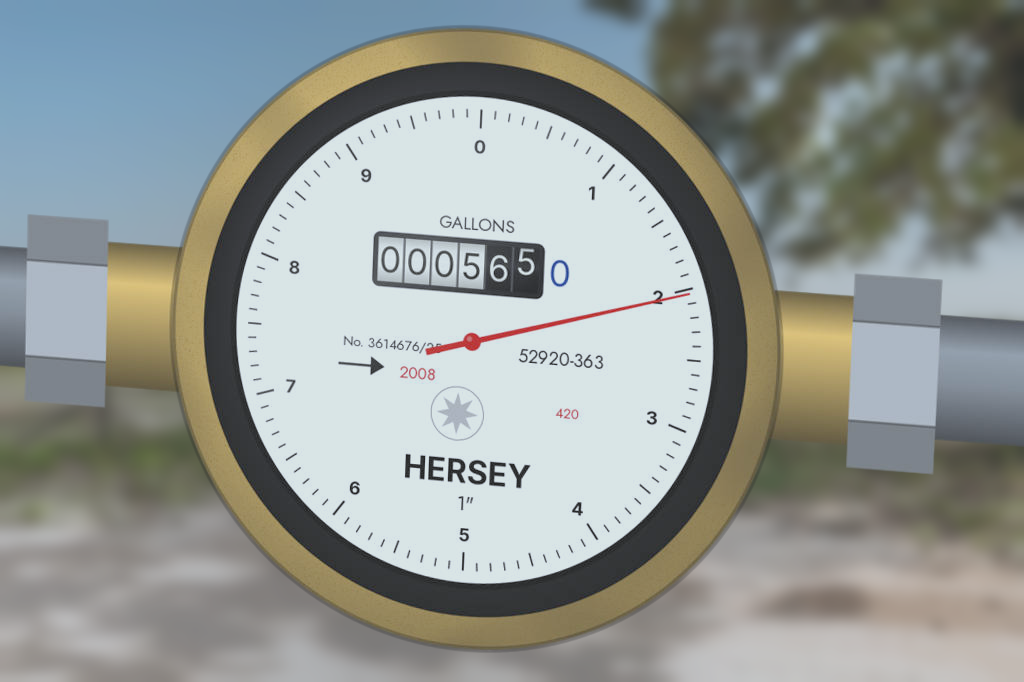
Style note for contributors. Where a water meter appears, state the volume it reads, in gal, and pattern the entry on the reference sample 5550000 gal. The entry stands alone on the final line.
5652.0 gal
